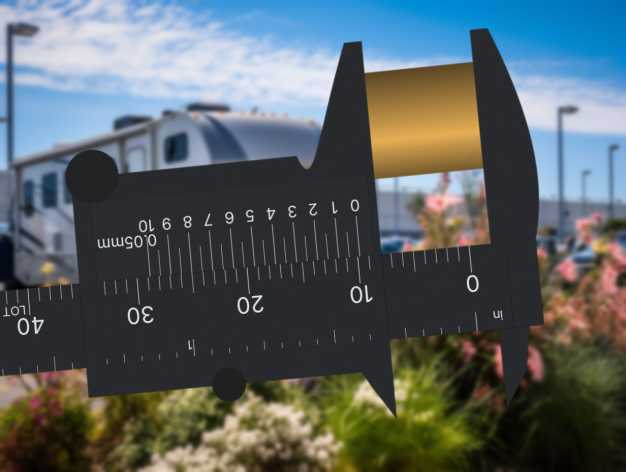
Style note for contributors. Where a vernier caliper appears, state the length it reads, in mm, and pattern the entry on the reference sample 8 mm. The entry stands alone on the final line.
9.8 mm
